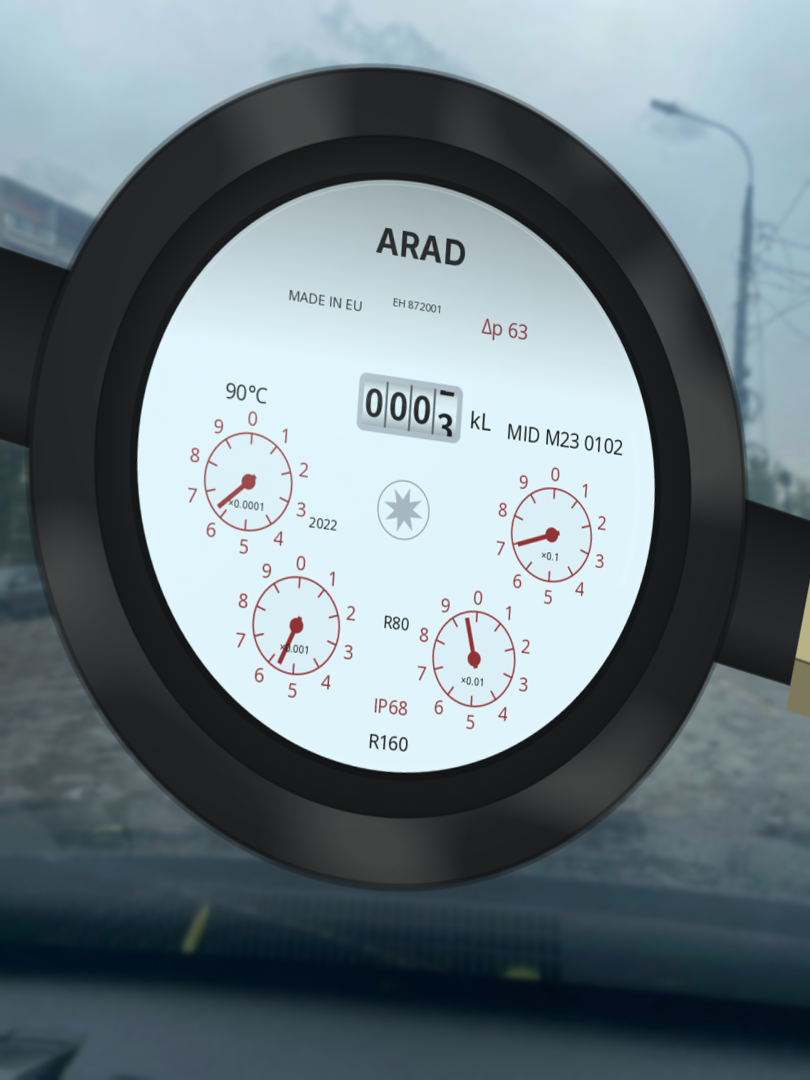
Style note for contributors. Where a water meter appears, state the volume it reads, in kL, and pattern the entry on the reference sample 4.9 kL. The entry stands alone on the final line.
2.6956 kL
